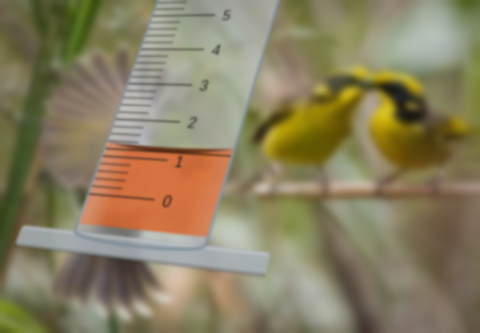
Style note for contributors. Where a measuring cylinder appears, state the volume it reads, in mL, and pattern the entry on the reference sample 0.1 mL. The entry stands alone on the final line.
1.2 mL
